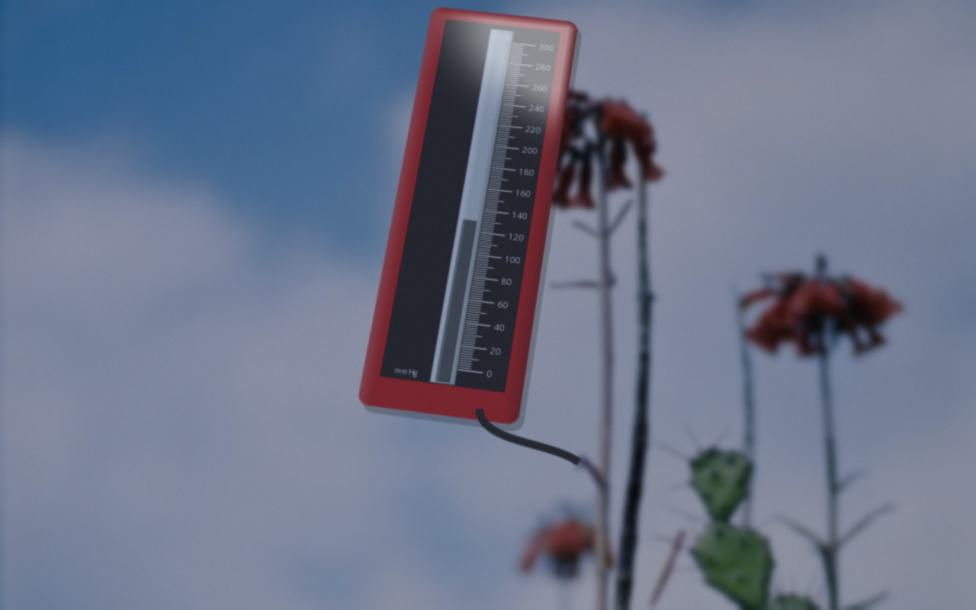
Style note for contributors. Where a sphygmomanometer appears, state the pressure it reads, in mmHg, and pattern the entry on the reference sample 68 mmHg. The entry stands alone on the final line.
130 mmHg
